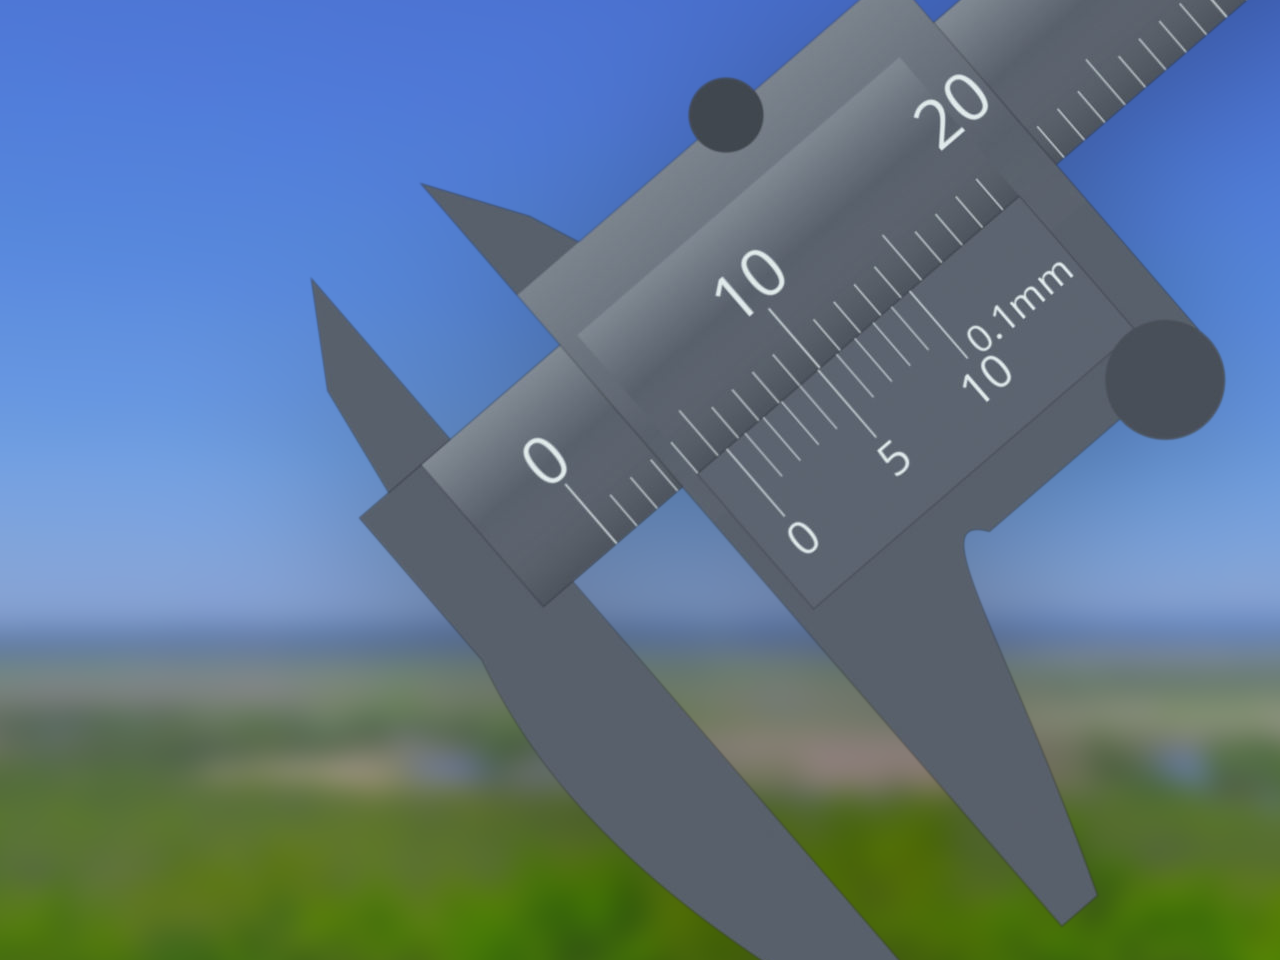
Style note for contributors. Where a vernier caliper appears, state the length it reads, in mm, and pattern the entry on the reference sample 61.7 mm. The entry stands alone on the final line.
5.4 mm
